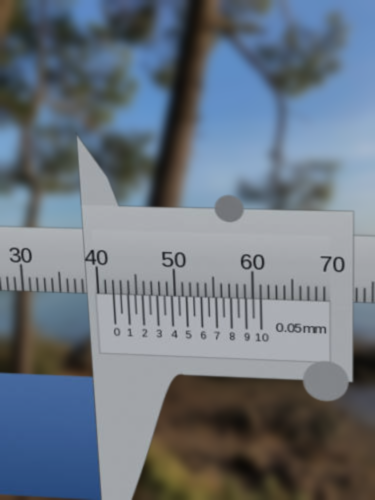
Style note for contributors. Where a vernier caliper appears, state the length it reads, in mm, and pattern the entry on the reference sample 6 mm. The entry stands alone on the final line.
42.0 mm
